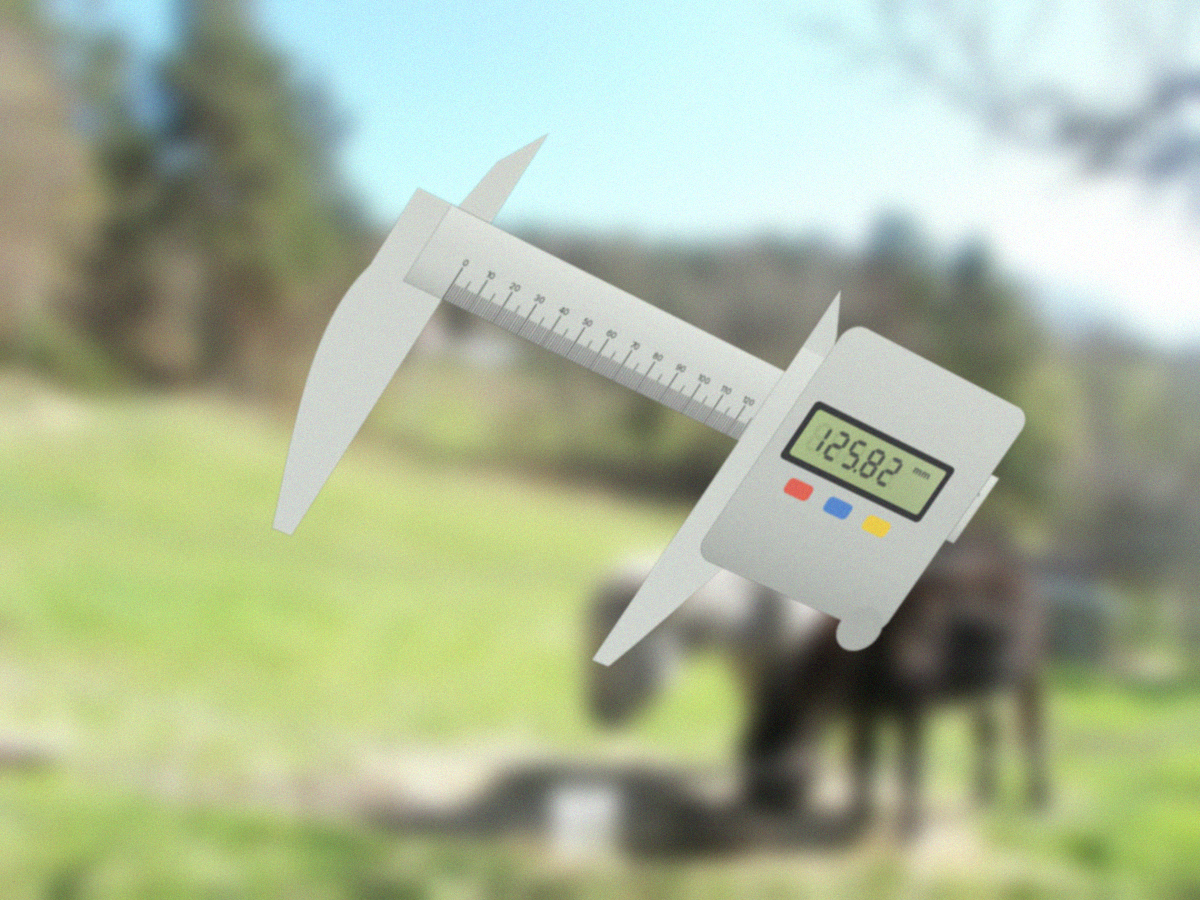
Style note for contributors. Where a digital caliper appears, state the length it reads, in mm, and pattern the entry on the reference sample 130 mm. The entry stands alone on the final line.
125.82 mm
